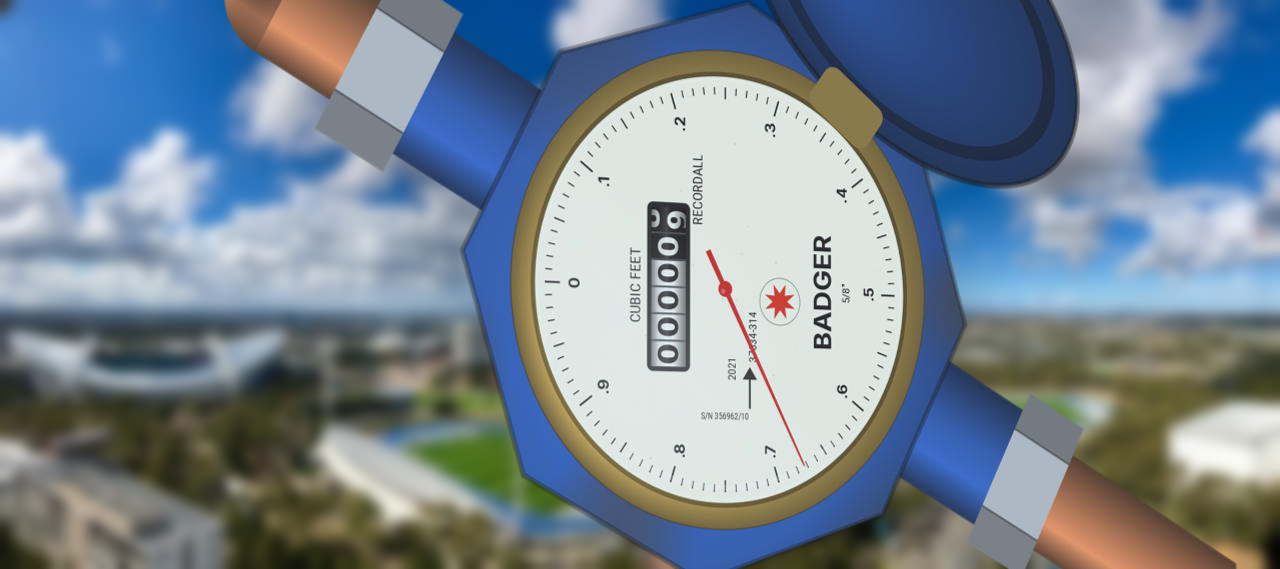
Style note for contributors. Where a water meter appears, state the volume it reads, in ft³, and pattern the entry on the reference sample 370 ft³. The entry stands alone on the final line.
8.67 ft³
